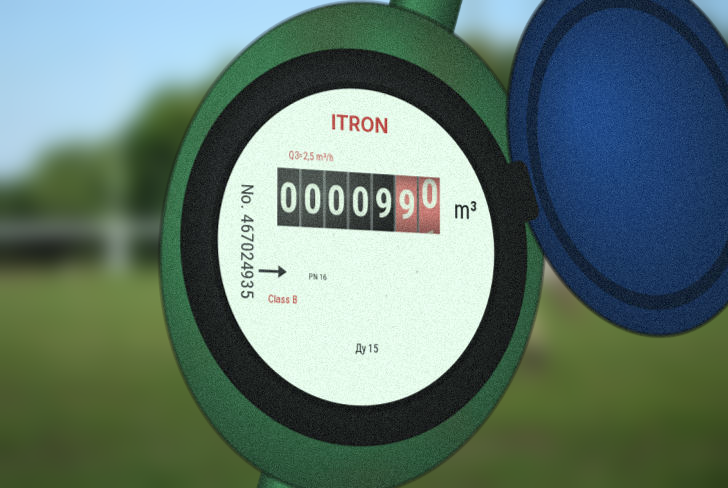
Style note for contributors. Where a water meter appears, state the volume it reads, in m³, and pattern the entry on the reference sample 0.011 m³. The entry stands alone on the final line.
9.90 m³
